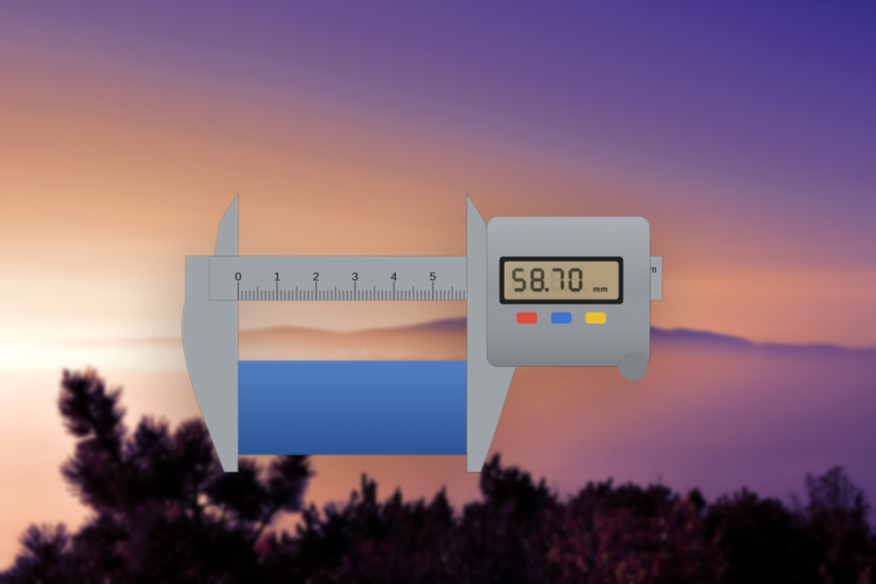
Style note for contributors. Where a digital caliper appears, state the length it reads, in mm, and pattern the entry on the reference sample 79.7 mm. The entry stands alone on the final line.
58.70 mm
